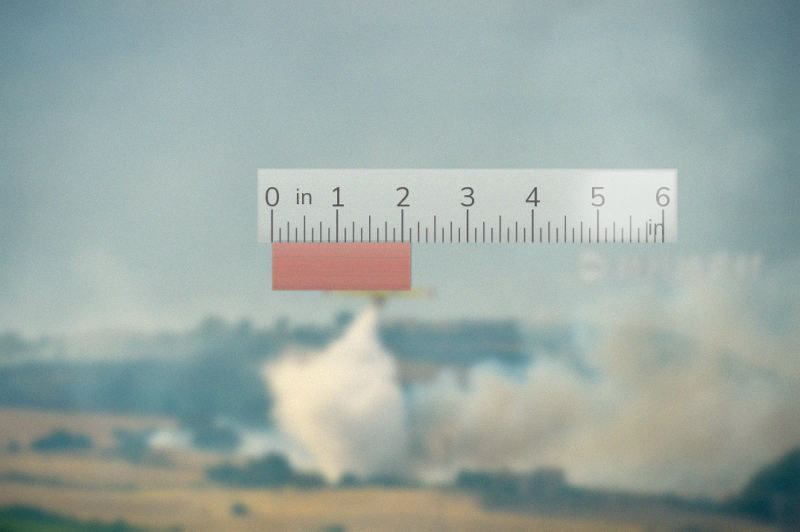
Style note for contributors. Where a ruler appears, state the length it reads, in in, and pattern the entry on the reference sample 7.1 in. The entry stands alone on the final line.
2.125 in
